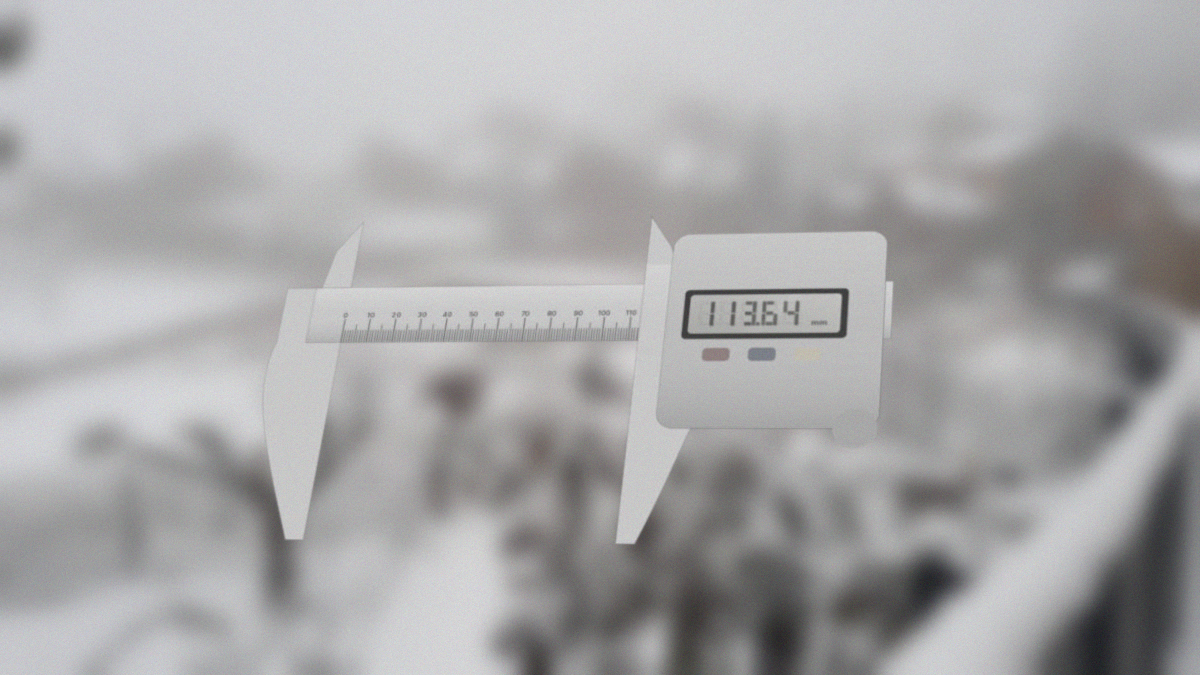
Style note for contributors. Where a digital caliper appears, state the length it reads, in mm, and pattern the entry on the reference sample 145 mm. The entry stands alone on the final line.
113.64 mm
